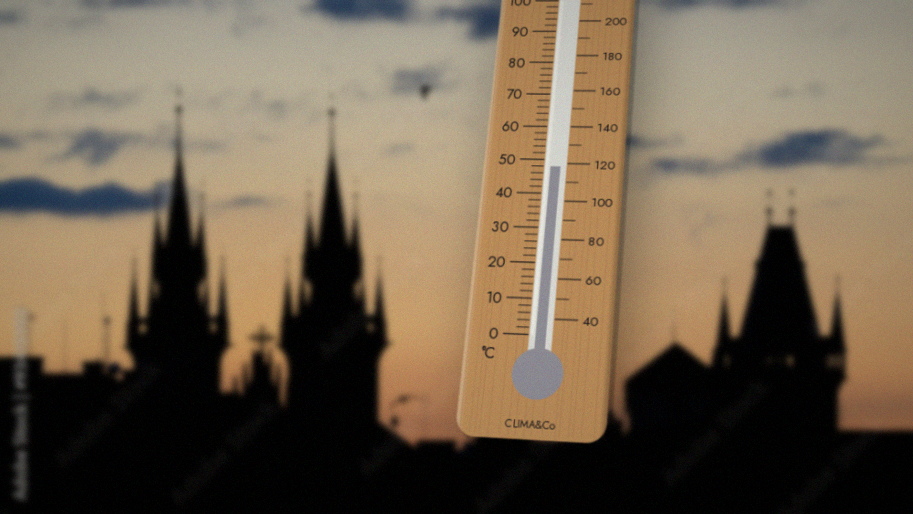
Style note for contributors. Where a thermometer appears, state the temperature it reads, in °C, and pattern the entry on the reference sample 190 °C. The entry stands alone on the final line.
48 °C
